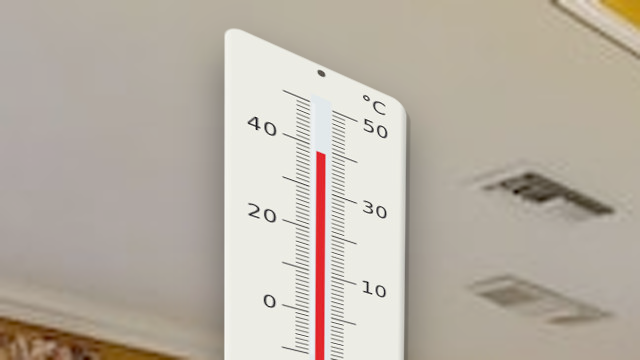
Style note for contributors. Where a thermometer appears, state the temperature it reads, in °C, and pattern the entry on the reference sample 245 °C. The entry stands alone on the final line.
39 °C
